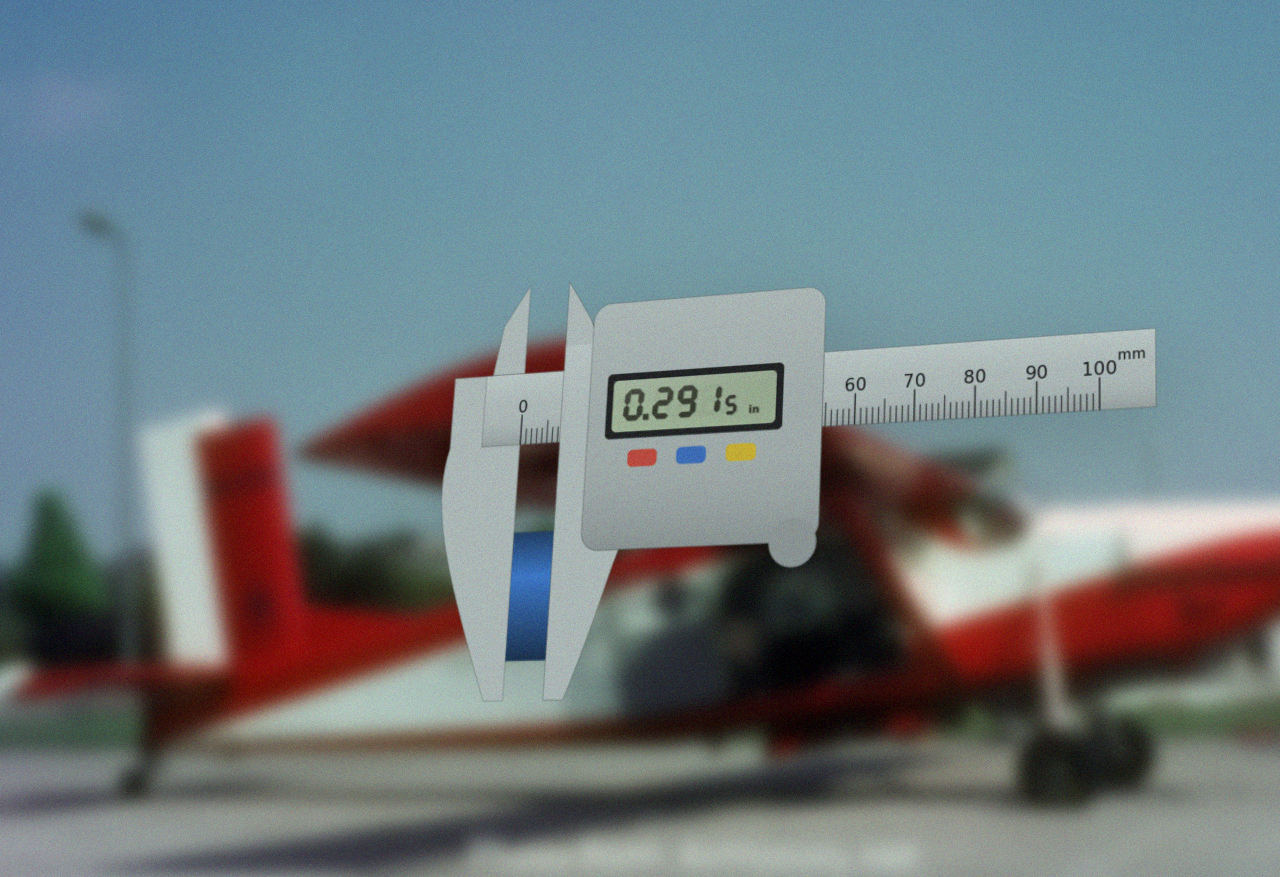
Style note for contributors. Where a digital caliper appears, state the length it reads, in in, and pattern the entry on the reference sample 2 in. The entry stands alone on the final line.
0.2915 in
